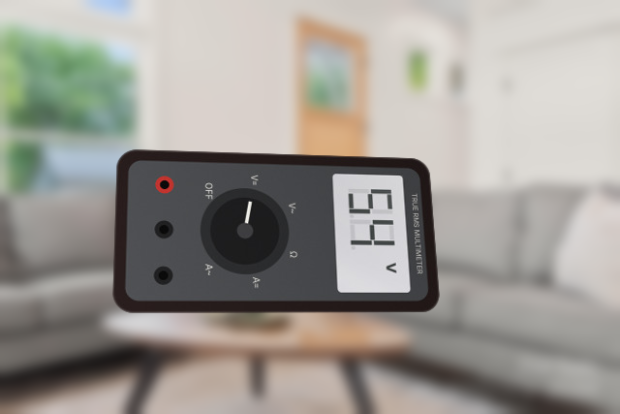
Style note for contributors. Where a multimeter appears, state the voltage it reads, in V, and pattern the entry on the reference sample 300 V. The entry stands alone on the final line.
54 V
